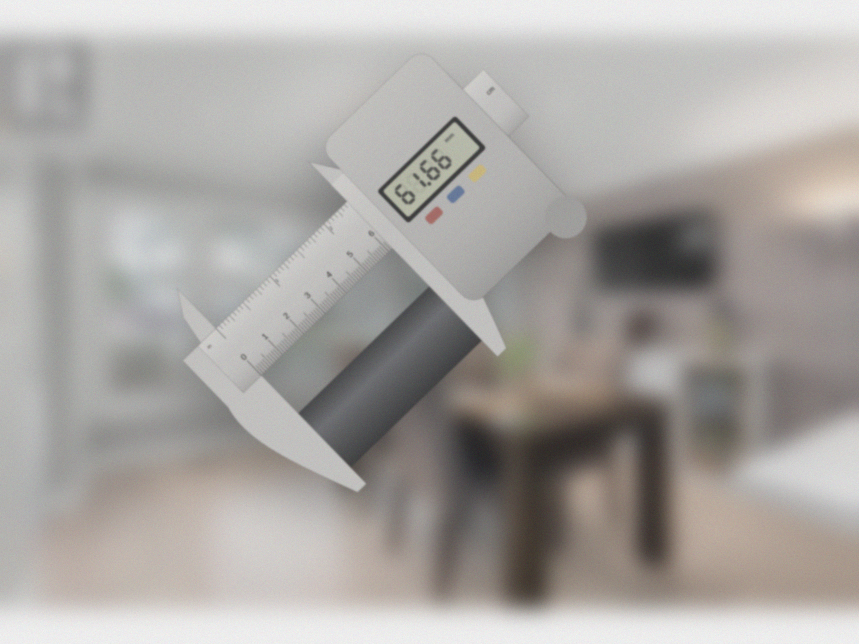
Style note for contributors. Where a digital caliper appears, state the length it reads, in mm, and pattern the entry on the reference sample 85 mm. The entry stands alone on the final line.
61.66 mm
